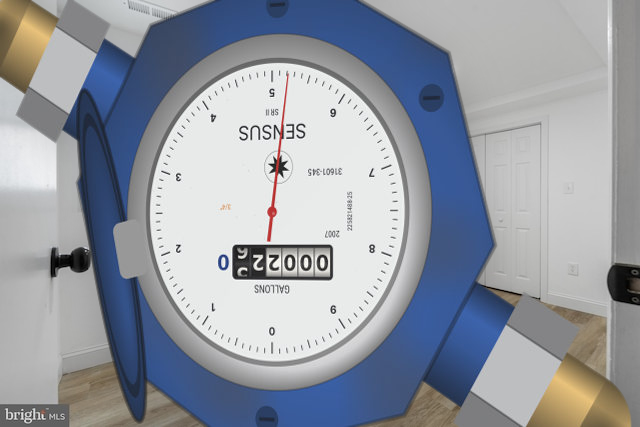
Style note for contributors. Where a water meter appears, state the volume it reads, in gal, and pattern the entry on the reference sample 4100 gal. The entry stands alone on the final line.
2255.2 gal
